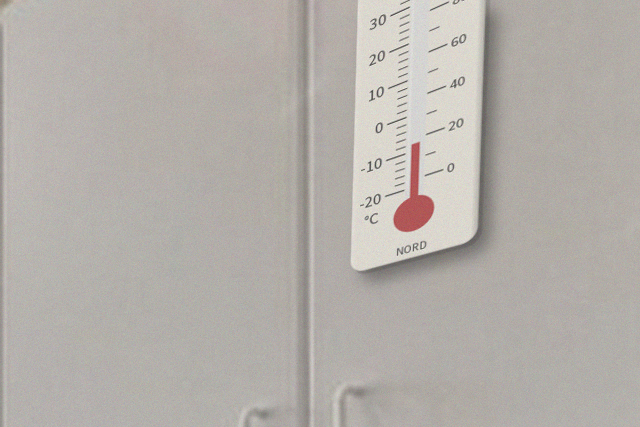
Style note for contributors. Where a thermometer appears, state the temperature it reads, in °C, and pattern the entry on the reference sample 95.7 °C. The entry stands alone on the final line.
-8 °C
